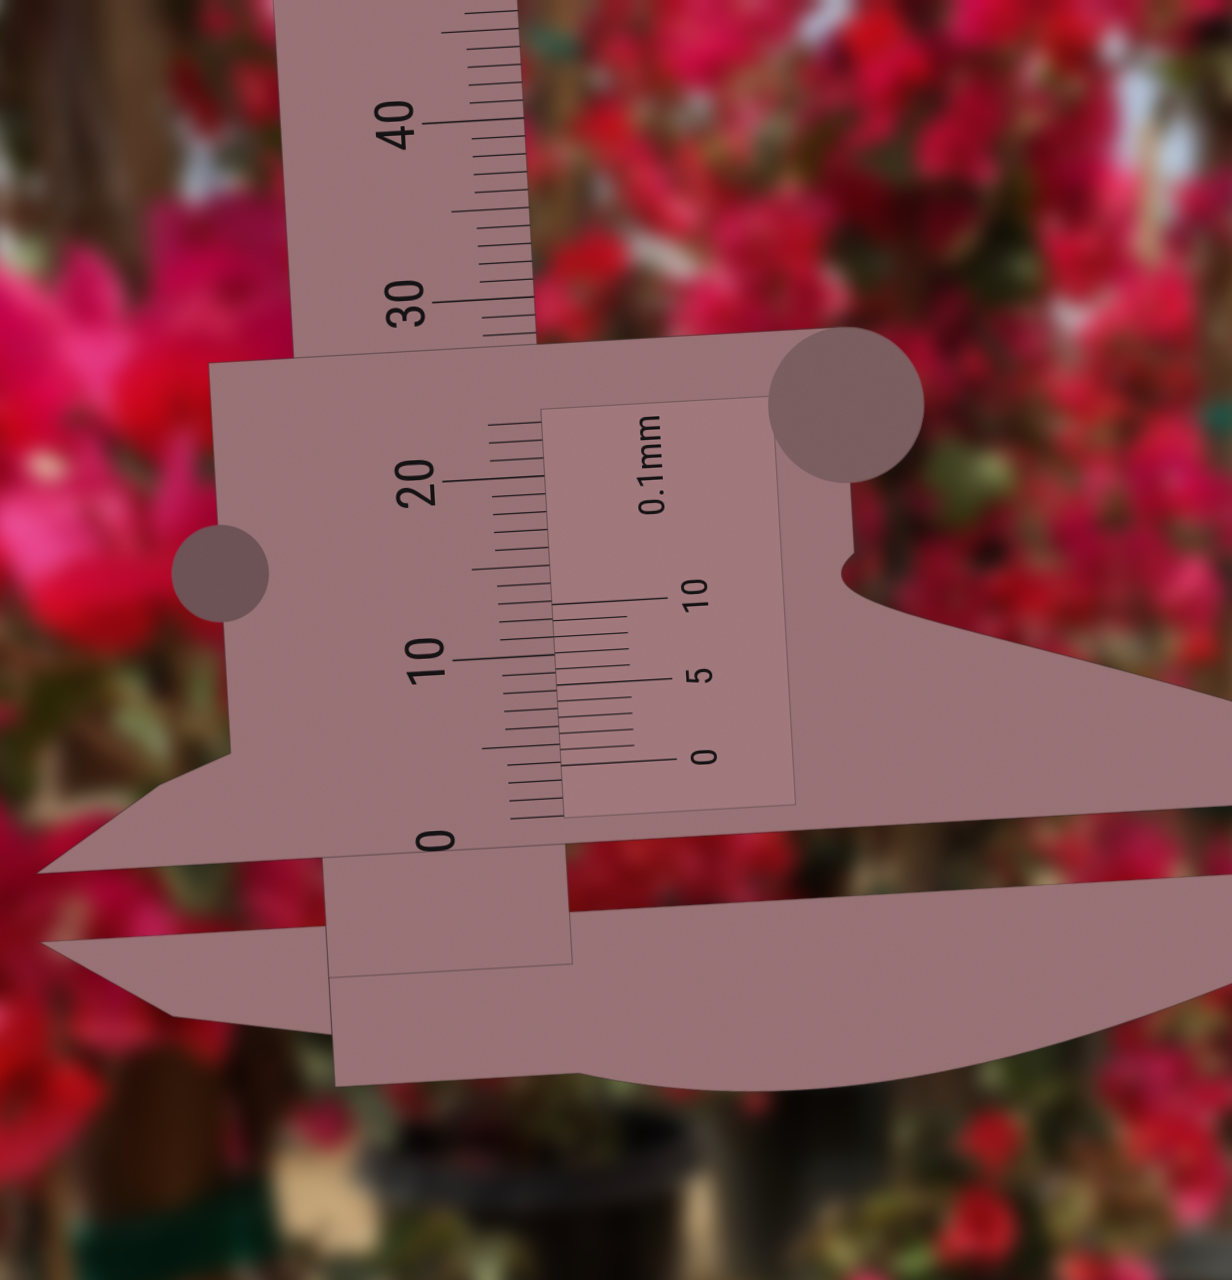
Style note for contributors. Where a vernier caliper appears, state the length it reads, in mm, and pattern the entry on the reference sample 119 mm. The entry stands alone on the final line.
3.8 mm
